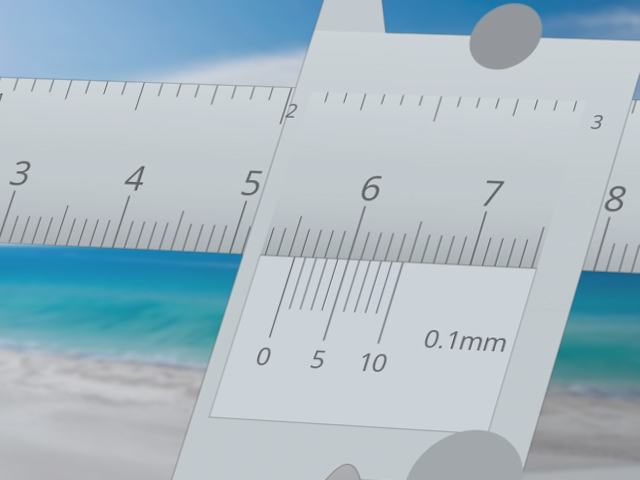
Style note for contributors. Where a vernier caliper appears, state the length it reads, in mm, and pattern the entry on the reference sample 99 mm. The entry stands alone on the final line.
55.5 mm
